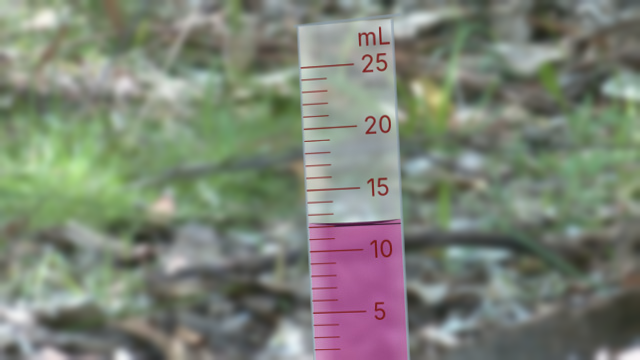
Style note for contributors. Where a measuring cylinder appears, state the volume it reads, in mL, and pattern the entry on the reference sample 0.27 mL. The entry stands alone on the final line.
12 mL
